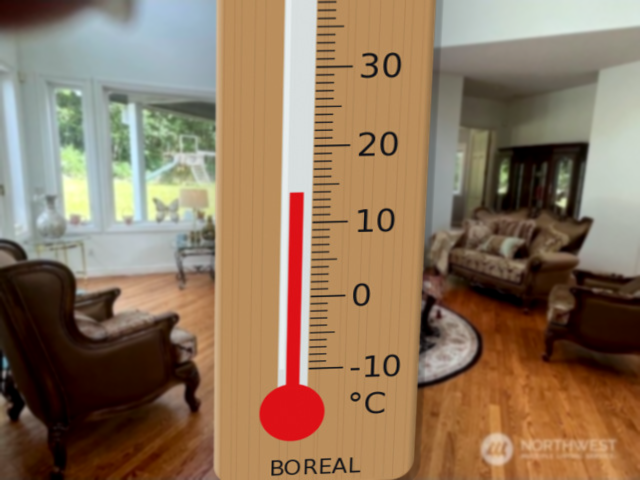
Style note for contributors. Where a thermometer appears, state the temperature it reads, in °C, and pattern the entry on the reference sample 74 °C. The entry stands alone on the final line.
14 °C
